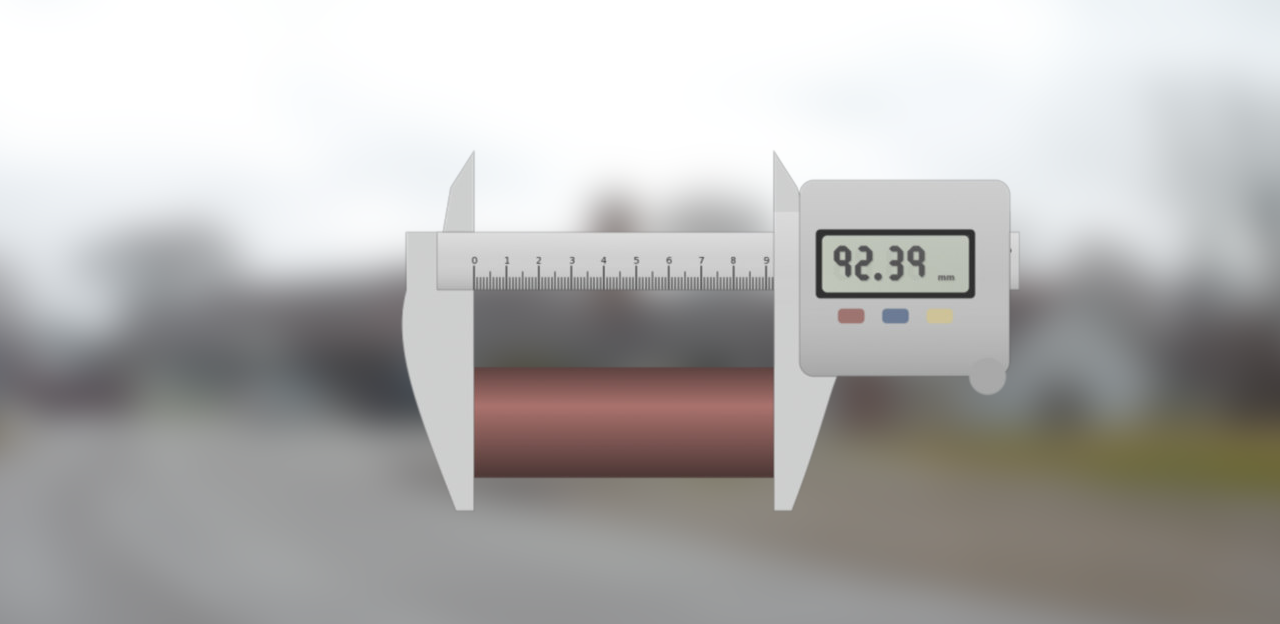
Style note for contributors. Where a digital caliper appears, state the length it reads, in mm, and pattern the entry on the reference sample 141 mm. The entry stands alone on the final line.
92.39 mm
